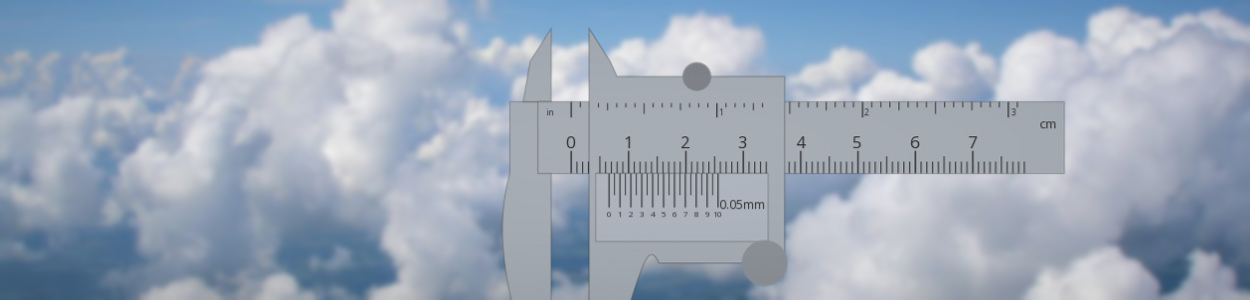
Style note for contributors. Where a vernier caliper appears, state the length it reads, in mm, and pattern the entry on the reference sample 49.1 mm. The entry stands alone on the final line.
6.6 mm
